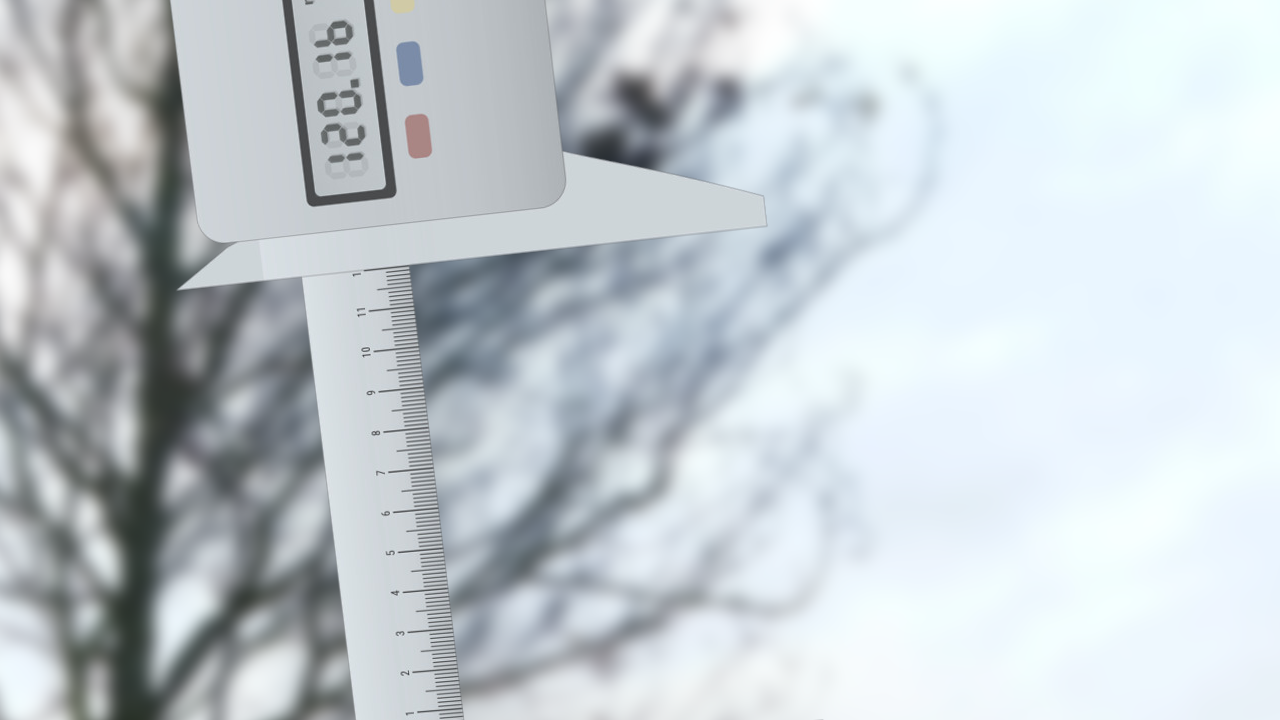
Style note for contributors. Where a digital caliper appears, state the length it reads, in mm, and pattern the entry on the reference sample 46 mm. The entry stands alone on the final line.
120.16 mm
